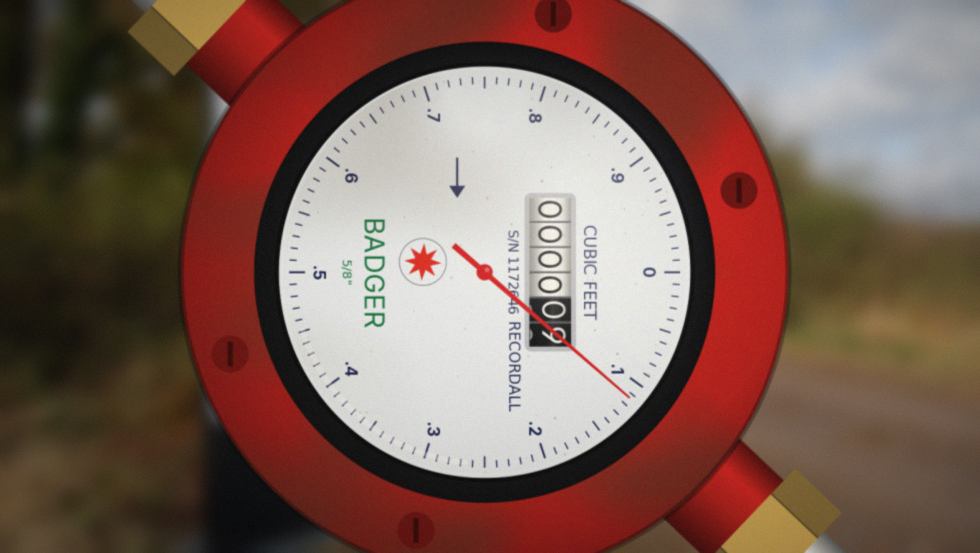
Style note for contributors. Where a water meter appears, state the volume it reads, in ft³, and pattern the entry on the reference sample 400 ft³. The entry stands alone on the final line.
9.11 ft³
